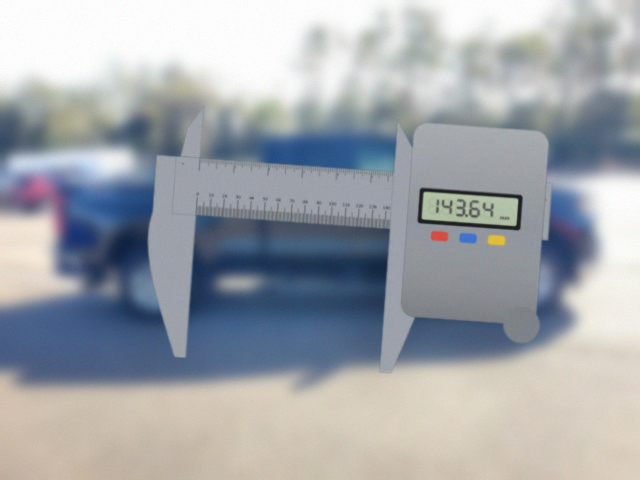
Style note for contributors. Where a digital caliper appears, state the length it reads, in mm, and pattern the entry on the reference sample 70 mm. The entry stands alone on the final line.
143.64 mm
